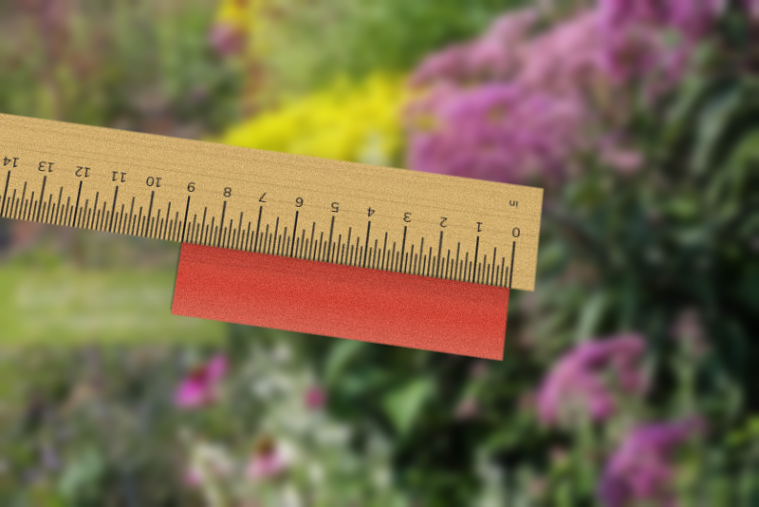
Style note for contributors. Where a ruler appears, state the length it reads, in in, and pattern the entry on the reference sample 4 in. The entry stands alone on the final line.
9 in
